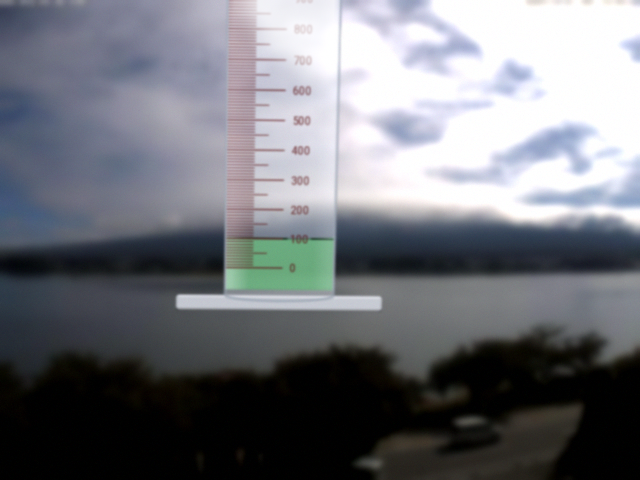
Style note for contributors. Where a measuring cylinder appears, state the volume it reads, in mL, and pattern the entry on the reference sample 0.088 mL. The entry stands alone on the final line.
100 mL
